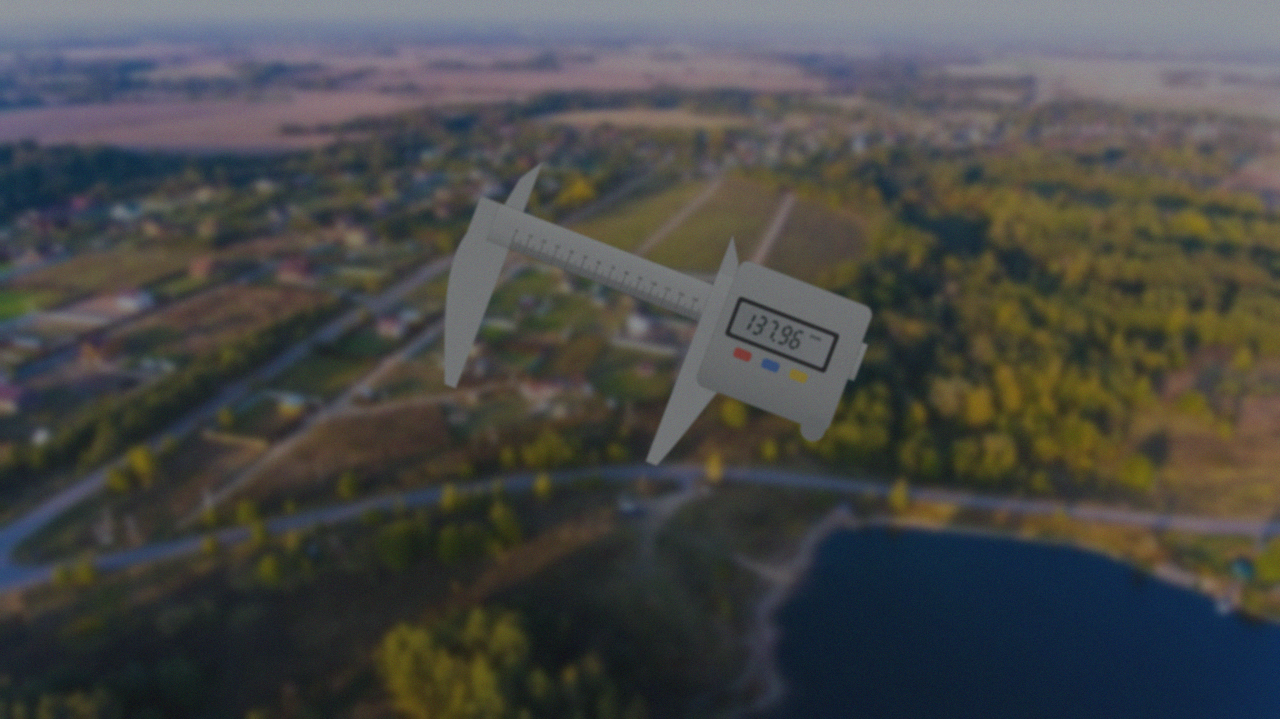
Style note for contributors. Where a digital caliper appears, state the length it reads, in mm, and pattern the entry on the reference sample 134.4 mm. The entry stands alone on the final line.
137.96 mm
